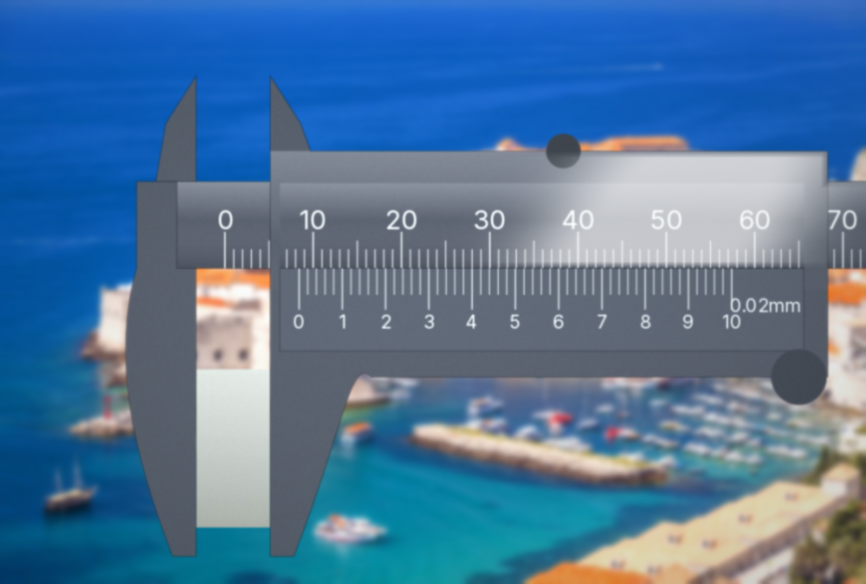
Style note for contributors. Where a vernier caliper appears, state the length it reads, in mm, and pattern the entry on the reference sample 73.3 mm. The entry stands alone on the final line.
8.4 mm
